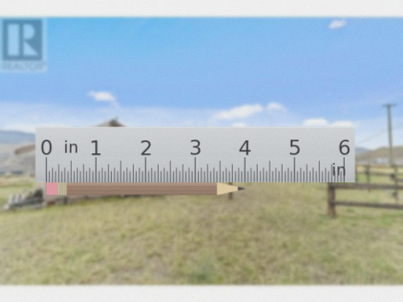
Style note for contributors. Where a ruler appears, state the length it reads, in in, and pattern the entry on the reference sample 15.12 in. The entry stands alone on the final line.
4 in
